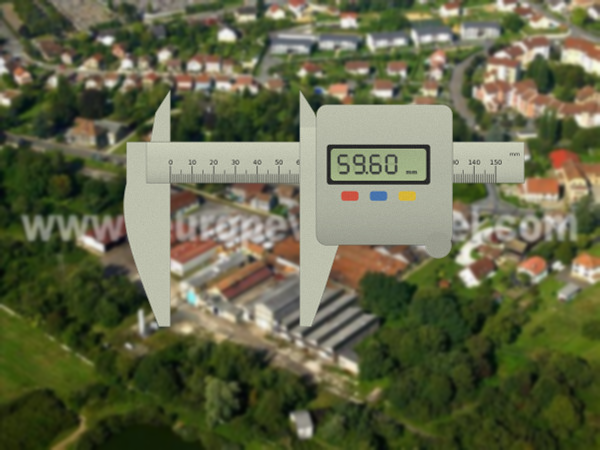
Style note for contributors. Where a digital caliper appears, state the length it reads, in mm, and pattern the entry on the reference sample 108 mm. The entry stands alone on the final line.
59.60 mm
